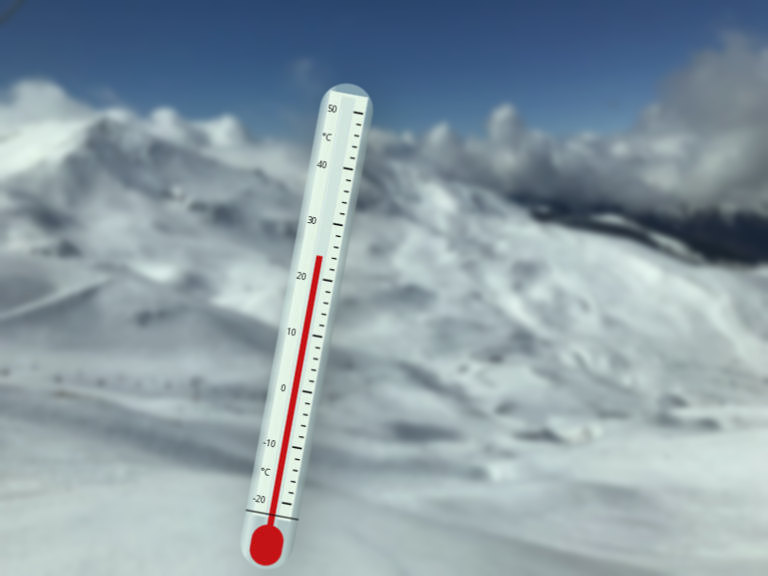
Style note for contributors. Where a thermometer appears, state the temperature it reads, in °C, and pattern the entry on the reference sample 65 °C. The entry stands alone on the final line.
24 °C
